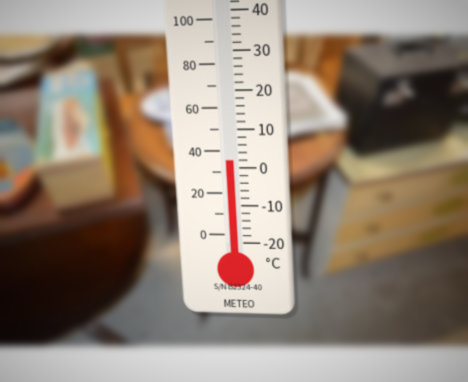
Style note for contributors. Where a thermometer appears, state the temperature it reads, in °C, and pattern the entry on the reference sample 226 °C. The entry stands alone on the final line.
2 °C
